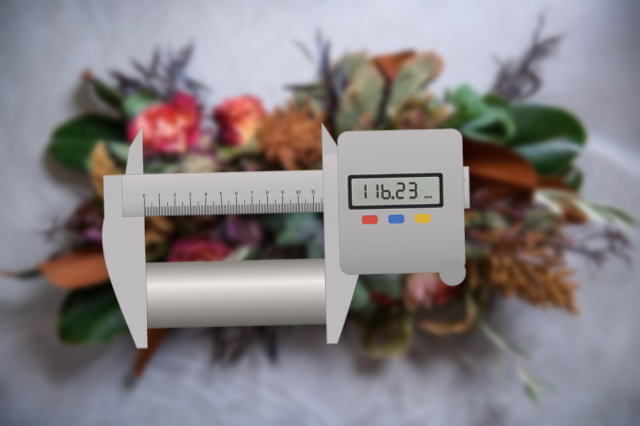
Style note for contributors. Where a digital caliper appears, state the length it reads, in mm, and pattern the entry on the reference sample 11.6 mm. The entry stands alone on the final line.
116.23 mm
